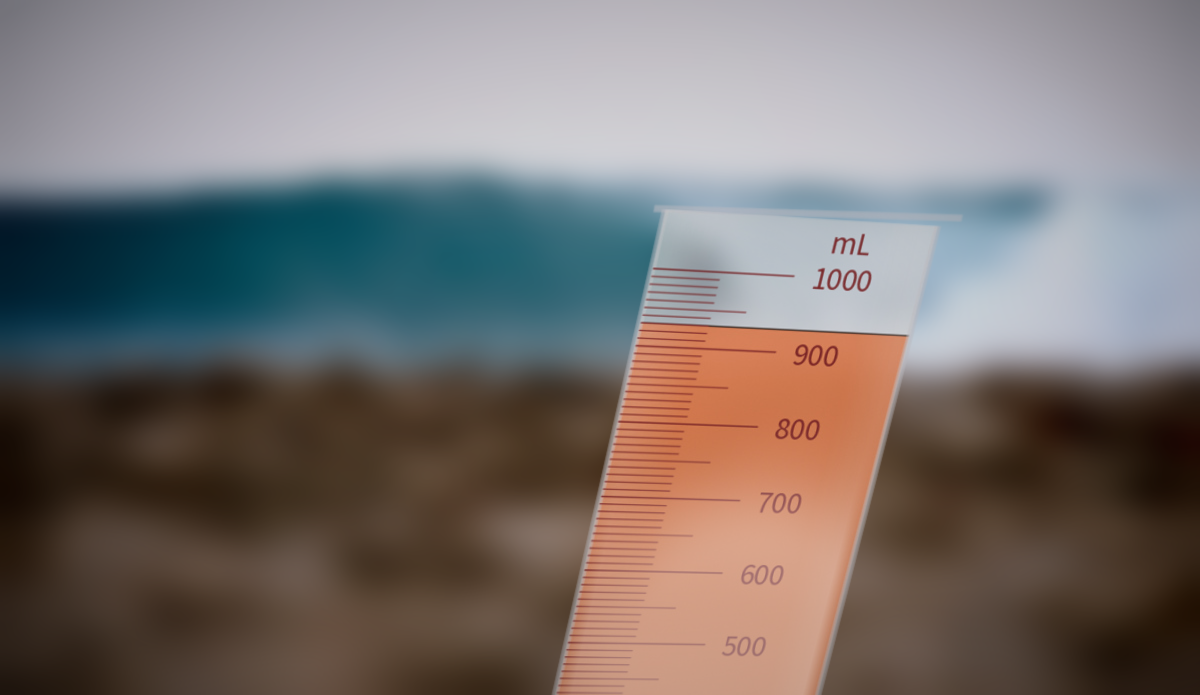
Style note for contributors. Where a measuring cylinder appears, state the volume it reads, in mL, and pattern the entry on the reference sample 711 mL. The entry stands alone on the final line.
930 mL
